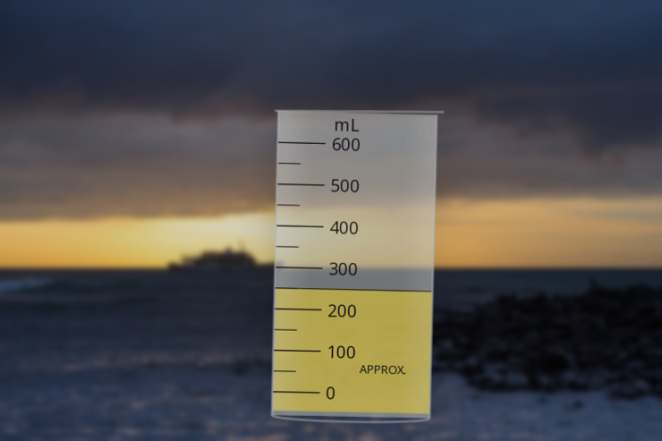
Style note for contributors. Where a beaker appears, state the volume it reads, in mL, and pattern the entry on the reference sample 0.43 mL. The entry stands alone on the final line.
250 mL
